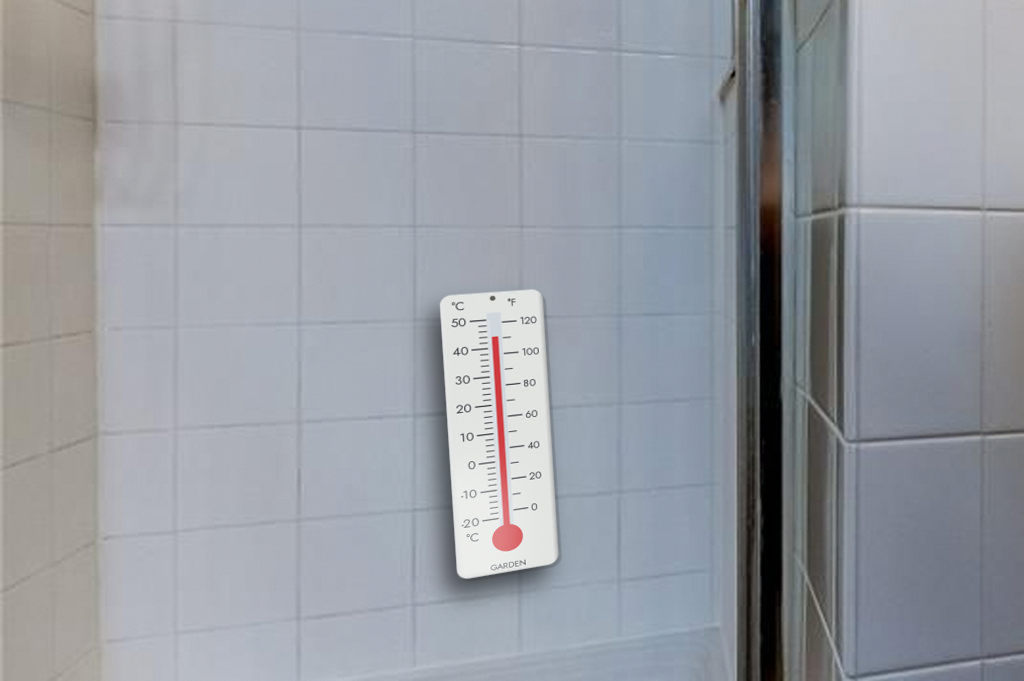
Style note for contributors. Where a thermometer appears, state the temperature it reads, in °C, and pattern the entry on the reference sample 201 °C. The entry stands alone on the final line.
44 °C
